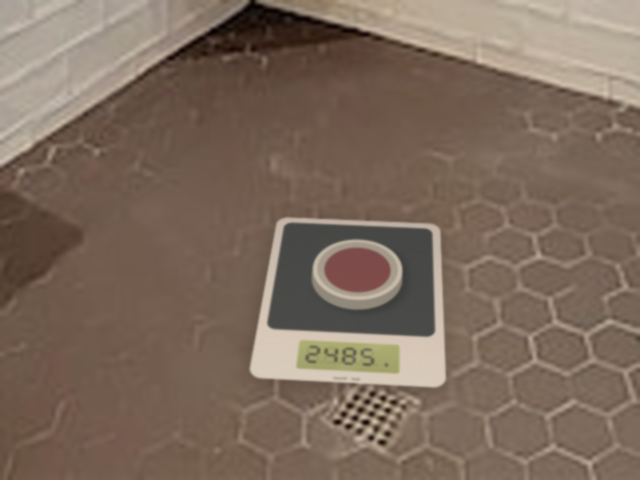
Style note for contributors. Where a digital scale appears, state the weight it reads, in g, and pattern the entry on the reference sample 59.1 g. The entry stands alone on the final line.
2485 g
